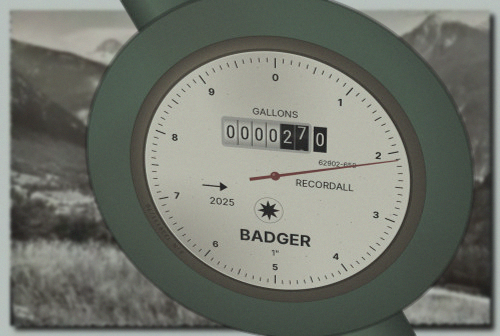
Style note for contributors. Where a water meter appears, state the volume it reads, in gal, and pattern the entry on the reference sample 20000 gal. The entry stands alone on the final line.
272.1 gal
